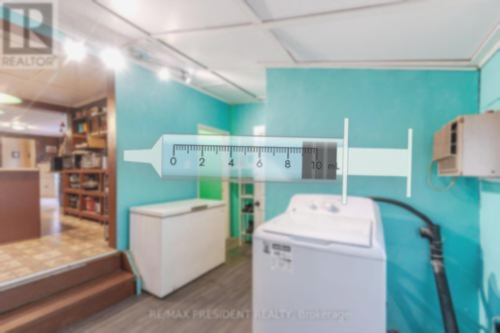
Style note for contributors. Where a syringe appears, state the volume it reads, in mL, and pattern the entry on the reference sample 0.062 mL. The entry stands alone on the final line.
9 mL
